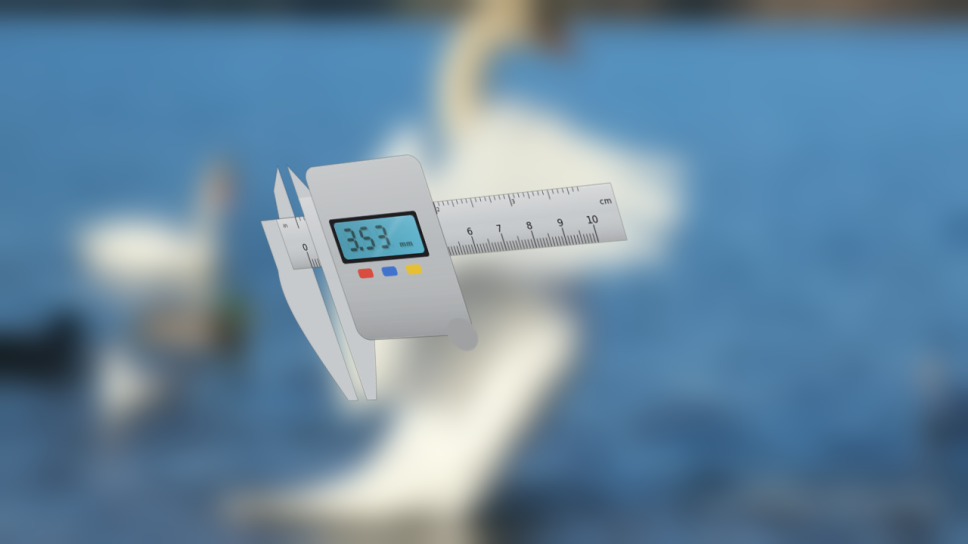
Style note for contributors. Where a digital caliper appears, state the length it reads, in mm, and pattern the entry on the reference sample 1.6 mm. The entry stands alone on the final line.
3.53 mm
